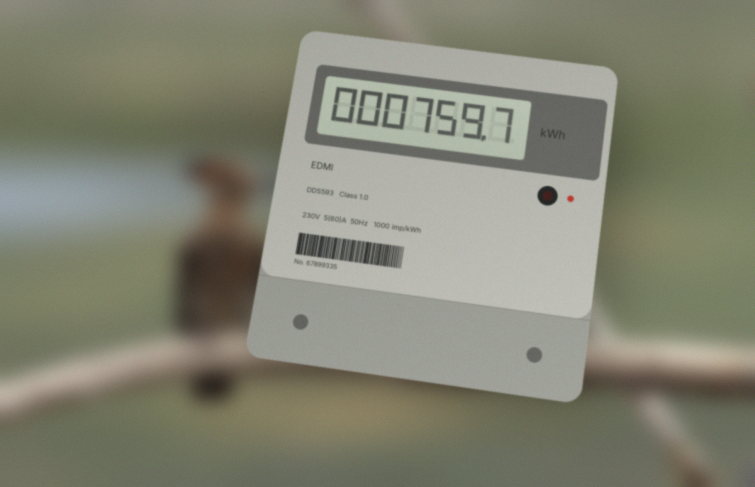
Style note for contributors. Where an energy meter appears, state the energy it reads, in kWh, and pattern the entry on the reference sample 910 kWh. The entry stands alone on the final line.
759.7 kWh
